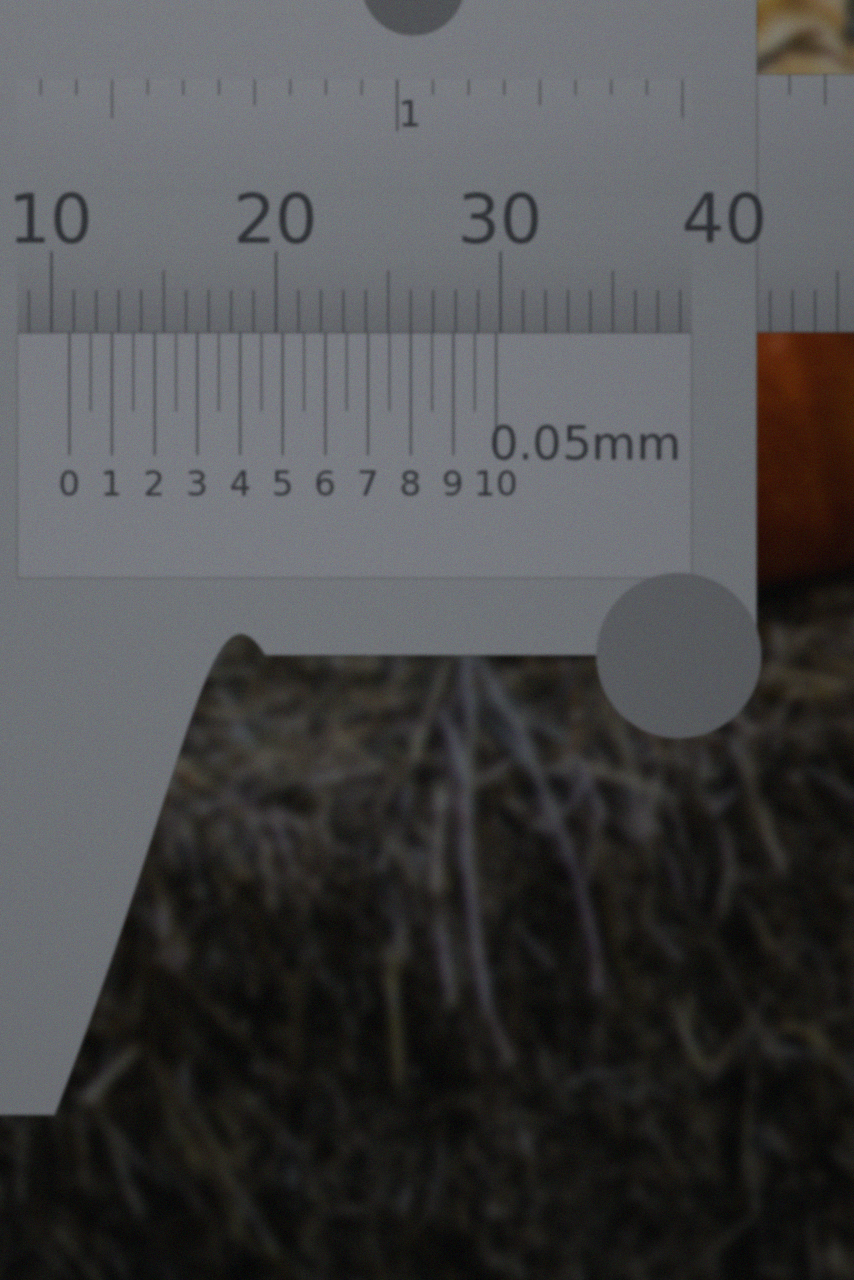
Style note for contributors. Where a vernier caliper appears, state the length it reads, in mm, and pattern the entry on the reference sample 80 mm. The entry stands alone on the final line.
10.8 mm
